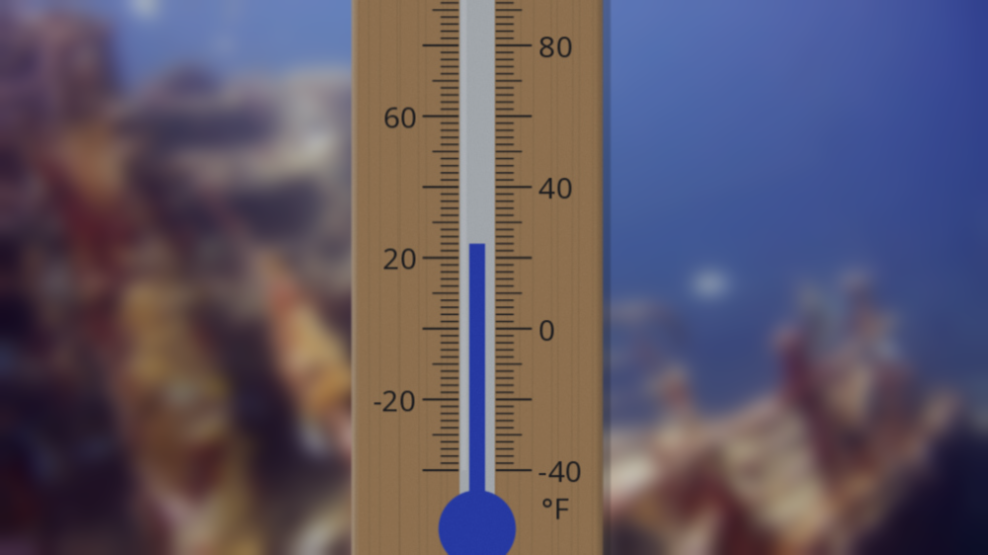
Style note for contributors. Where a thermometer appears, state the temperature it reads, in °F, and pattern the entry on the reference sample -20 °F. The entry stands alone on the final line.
24 °F
